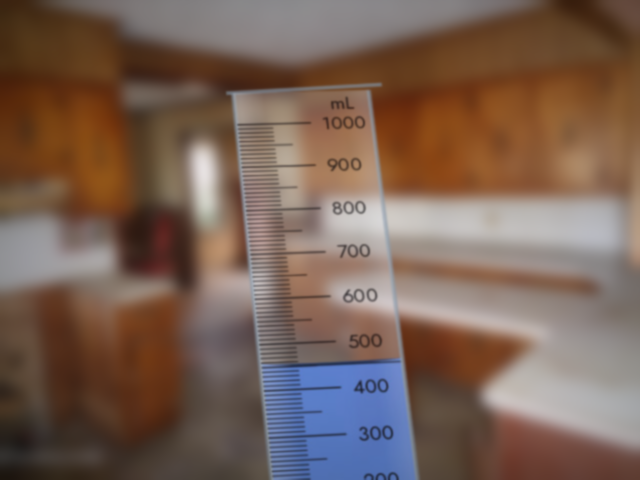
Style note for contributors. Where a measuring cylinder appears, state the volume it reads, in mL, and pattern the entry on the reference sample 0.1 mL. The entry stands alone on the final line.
450 mL
